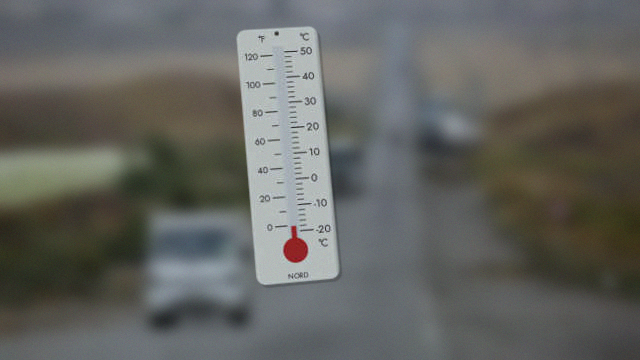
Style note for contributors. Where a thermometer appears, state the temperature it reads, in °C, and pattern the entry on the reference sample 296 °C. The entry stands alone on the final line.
-18 °C
